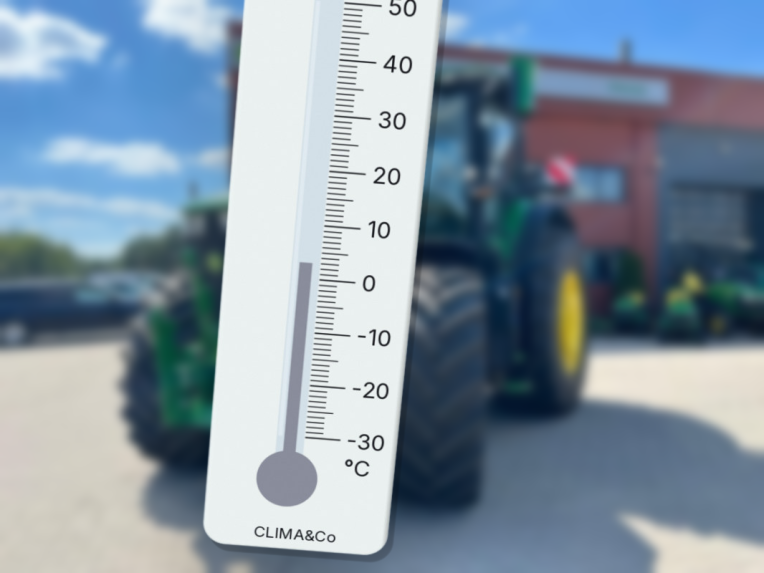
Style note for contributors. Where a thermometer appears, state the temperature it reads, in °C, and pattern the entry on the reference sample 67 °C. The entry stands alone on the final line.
3 °C
